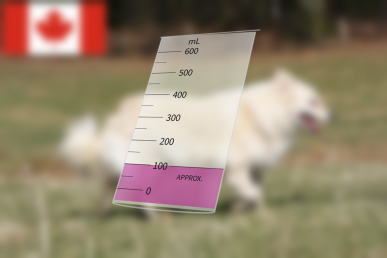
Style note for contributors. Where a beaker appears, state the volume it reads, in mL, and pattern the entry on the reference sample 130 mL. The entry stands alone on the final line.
100 mL
